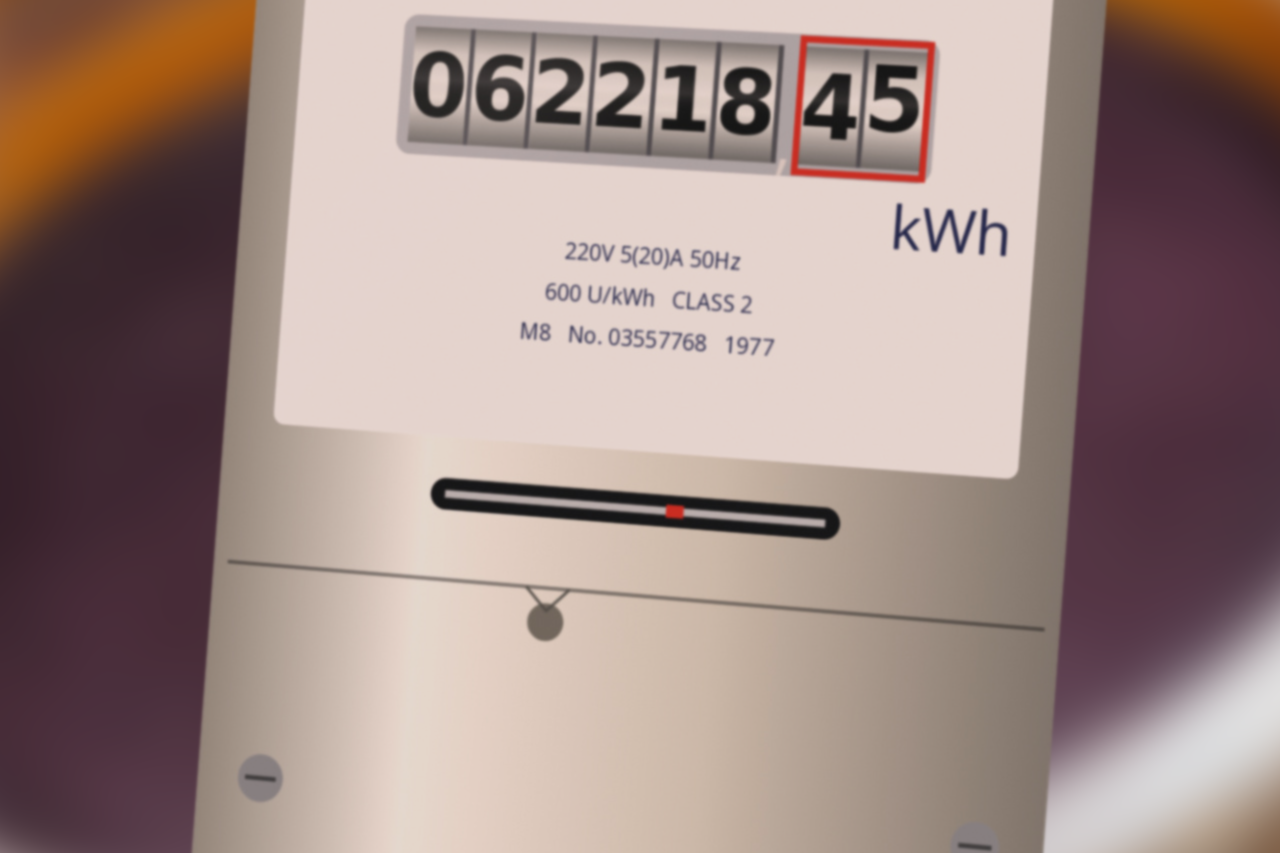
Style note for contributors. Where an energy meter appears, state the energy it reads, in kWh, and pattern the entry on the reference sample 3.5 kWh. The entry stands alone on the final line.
62218.45 kWh
